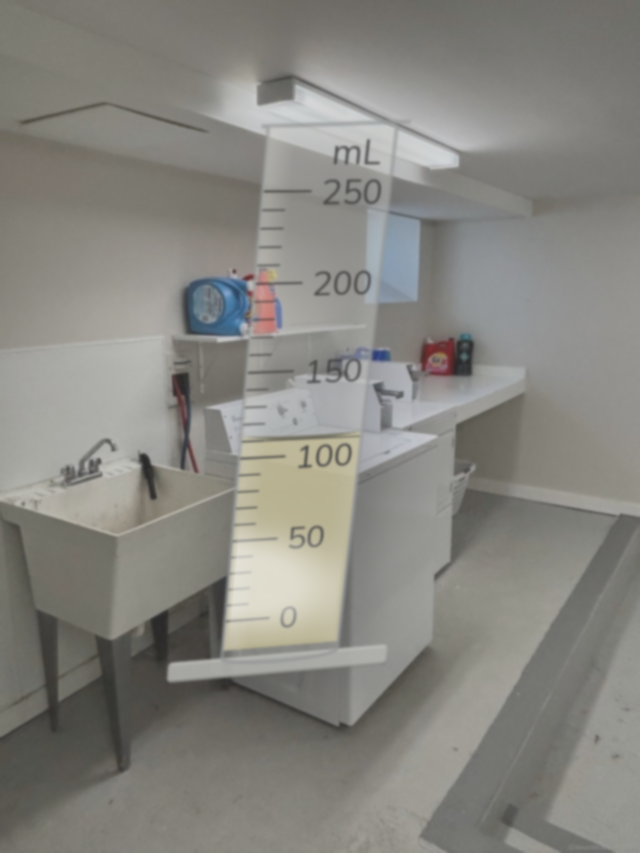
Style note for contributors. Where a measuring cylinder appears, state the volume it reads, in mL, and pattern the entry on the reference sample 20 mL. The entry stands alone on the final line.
110 mL
